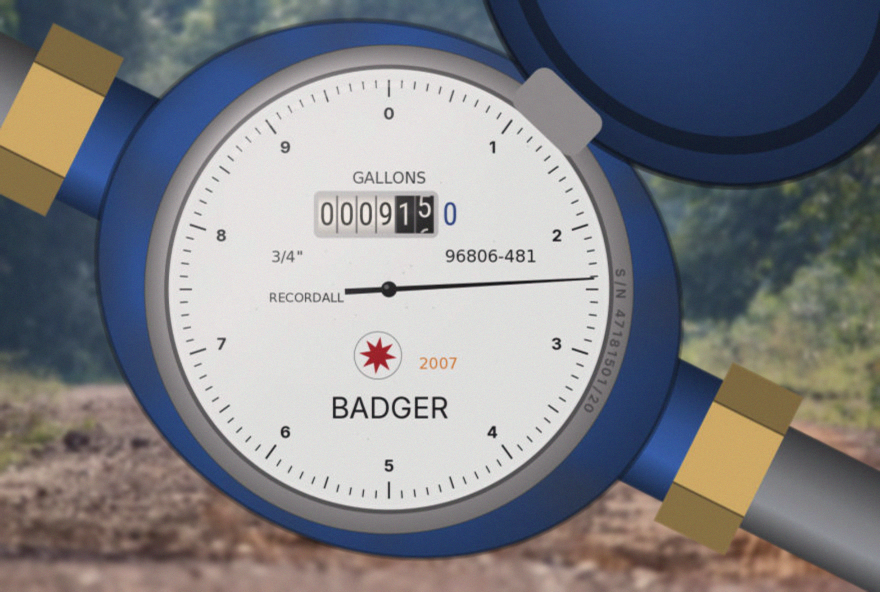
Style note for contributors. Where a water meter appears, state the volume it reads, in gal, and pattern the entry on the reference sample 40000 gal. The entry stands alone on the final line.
9152.4 gal
